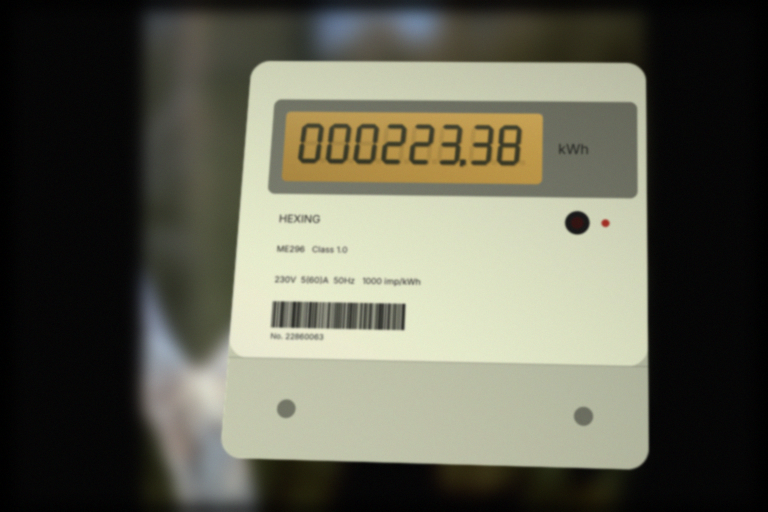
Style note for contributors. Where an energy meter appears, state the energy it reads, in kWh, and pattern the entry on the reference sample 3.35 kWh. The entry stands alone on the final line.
223.38 kWh
